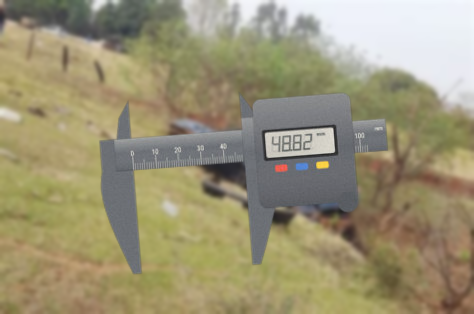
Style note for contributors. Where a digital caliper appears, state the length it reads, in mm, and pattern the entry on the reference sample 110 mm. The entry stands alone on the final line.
48.82 mm
